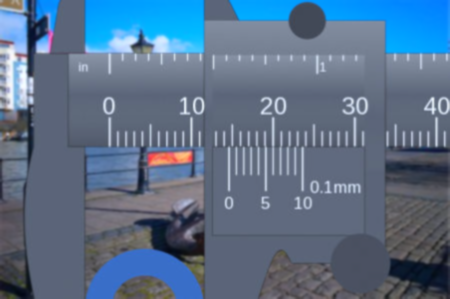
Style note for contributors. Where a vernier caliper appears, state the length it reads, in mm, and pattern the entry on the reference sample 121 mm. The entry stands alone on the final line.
14.6 mm
